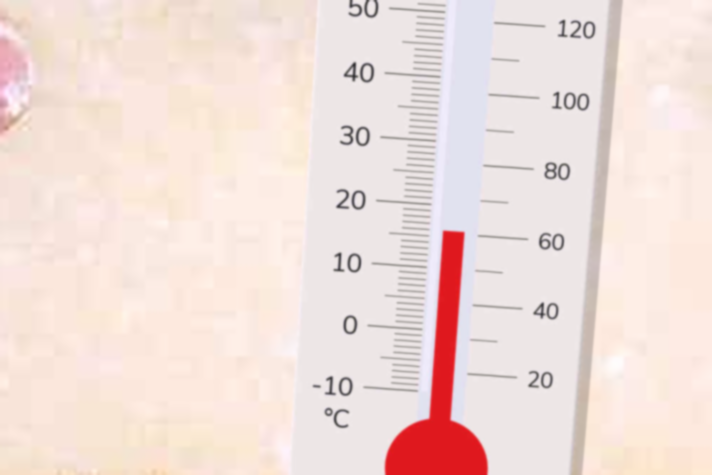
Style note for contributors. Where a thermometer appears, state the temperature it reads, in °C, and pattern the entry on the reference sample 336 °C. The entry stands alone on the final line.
16 °C
